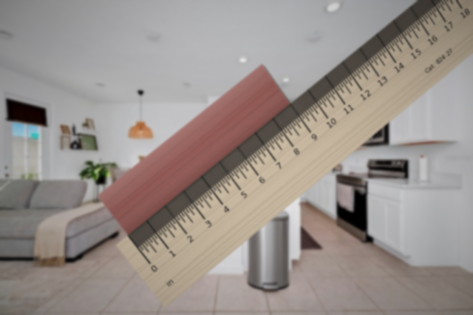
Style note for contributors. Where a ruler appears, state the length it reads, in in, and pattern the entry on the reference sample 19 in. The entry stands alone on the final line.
9 in
